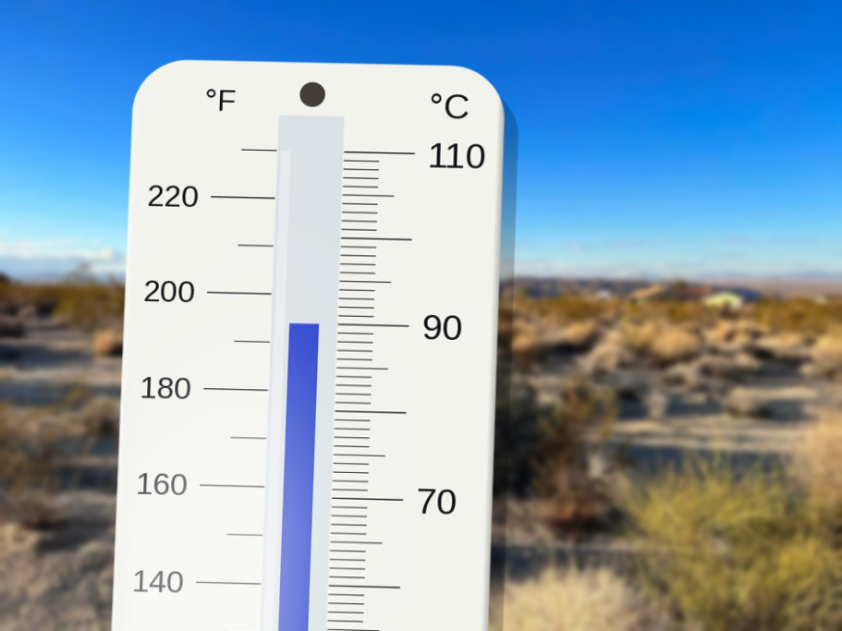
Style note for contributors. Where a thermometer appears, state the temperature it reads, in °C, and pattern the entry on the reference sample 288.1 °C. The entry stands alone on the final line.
90 °C
